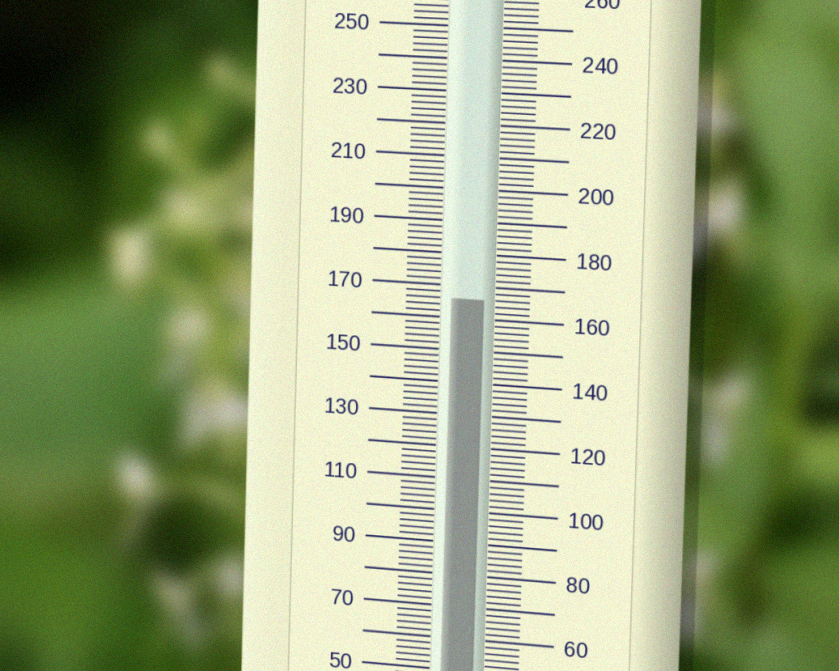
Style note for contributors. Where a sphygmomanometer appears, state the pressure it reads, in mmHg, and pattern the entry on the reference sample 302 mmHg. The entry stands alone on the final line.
166 mmHg
